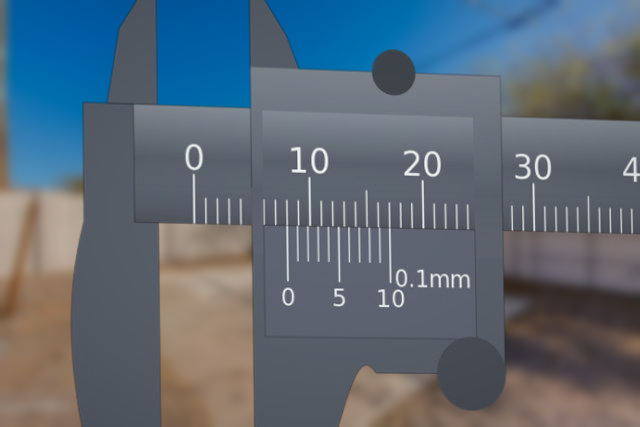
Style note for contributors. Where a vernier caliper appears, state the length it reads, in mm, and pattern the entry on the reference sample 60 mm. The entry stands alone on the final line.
8.0 mm
